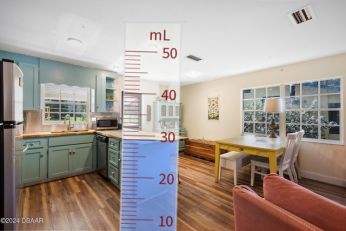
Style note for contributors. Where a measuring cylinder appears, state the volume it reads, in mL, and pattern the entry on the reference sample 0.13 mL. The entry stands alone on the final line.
29 mL
